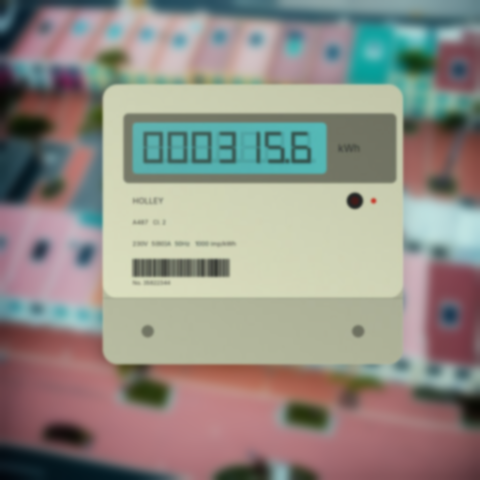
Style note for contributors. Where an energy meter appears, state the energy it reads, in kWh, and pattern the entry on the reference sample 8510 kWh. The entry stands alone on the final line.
315.6 kWh
